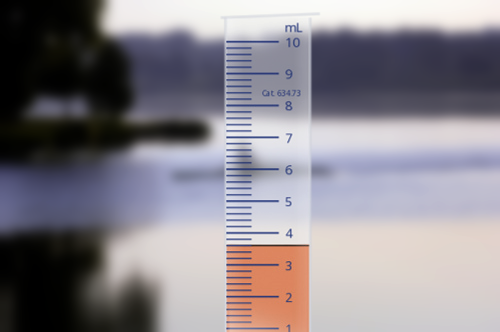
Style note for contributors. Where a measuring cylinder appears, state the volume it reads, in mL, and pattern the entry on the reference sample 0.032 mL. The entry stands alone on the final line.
3.6 mL
